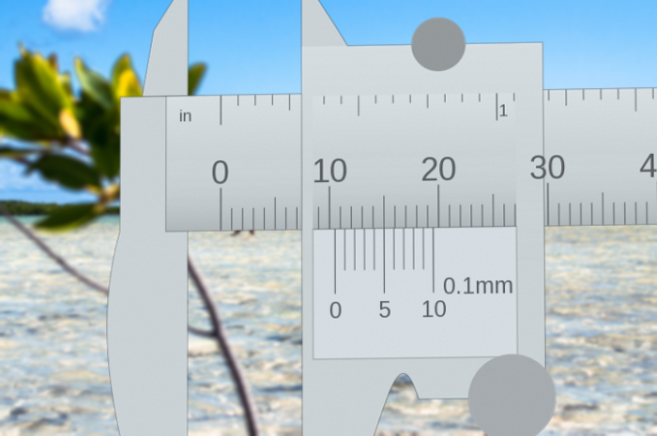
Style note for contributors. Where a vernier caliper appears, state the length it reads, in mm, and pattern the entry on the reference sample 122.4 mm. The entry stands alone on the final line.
10.5 mm
